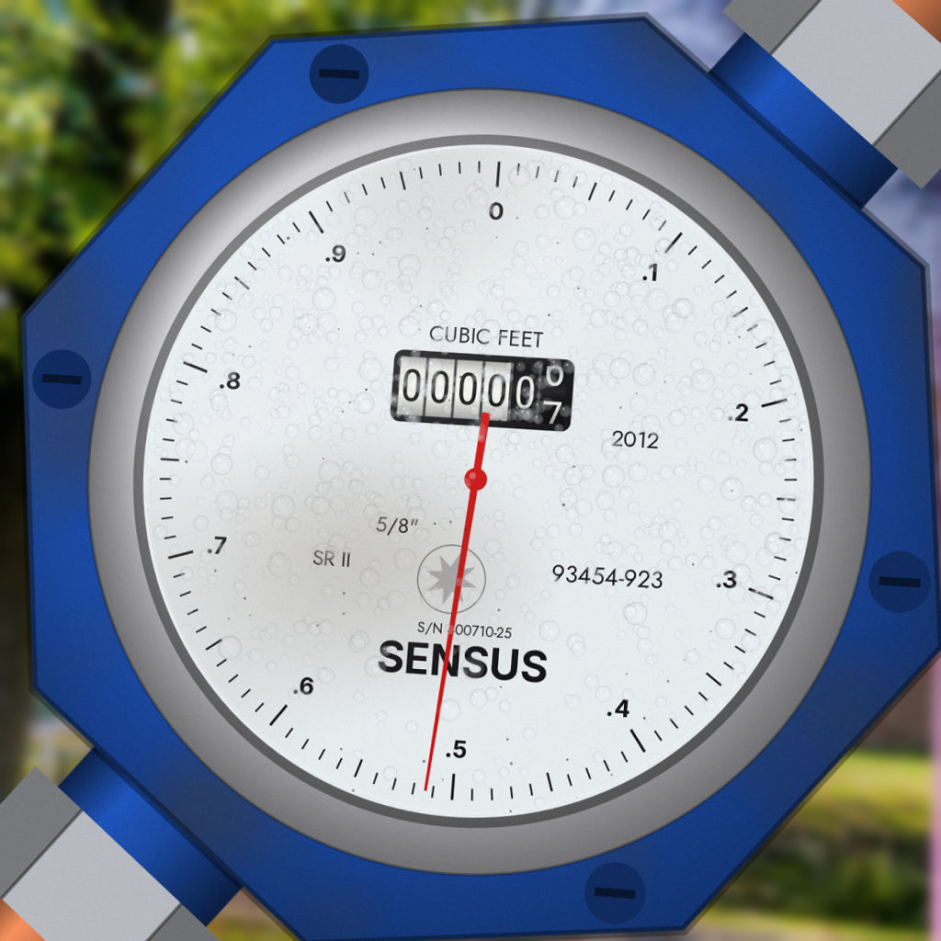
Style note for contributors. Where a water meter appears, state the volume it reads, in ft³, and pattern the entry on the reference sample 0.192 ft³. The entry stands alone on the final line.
6.51 ft³
